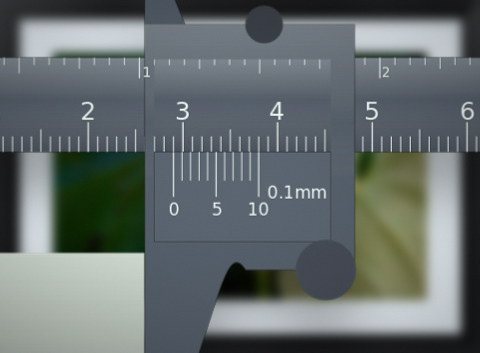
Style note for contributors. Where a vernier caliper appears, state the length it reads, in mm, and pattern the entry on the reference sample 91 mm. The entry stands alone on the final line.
29.0 mm
